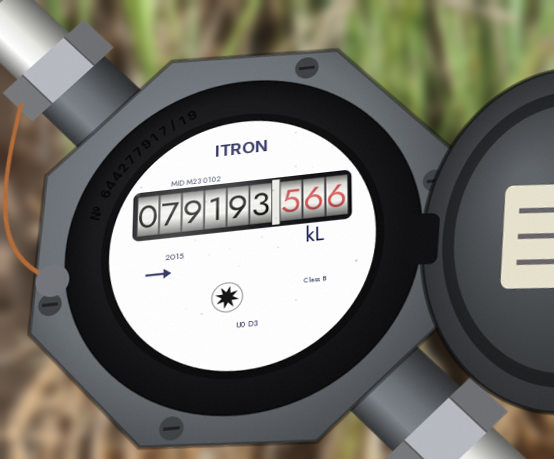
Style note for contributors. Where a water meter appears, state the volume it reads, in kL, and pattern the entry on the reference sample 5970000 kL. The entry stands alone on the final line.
79193.566 kL
